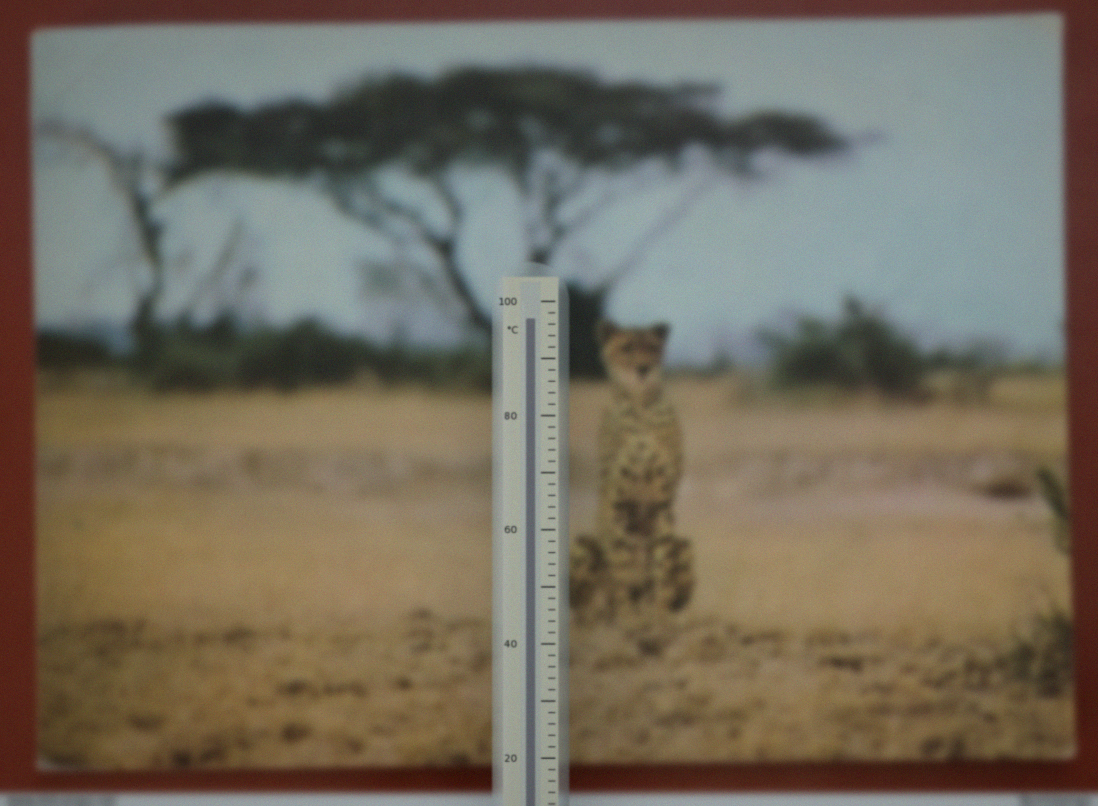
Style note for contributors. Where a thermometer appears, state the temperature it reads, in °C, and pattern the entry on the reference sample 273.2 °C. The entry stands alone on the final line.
97 °C
